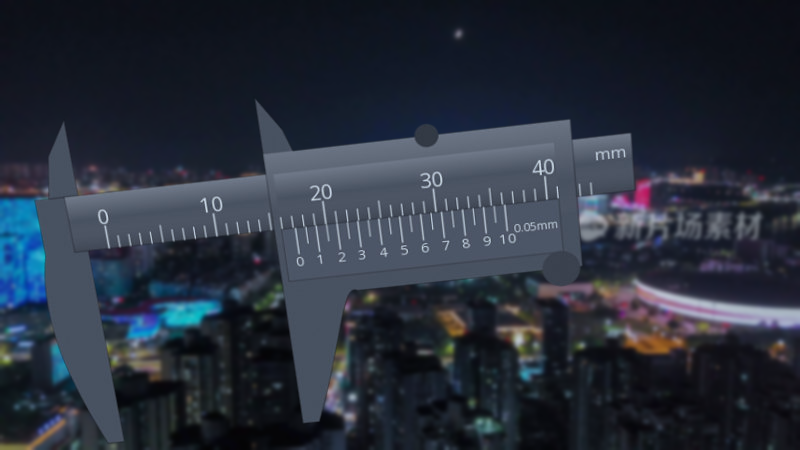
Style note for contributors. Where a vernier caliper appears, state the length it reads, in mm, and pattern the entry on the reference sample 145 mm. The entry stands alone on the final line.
17.2 mm
